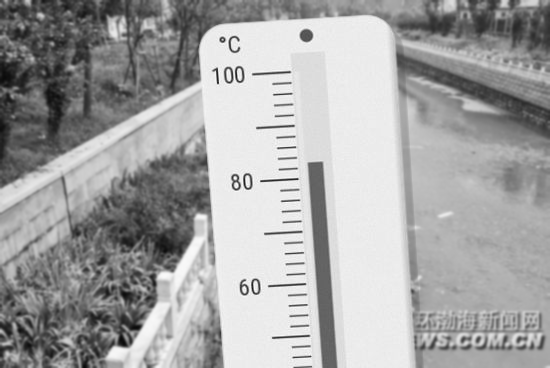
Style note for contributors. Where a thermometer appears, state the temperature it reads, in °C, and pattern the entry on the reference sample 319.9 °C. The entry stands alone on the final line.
83 °C
